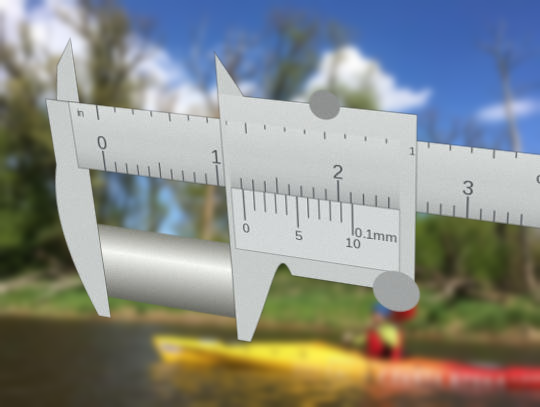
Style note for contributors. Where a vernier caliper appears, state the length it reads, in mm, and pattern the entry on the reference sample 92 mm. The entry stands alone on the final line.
12.1 mm
